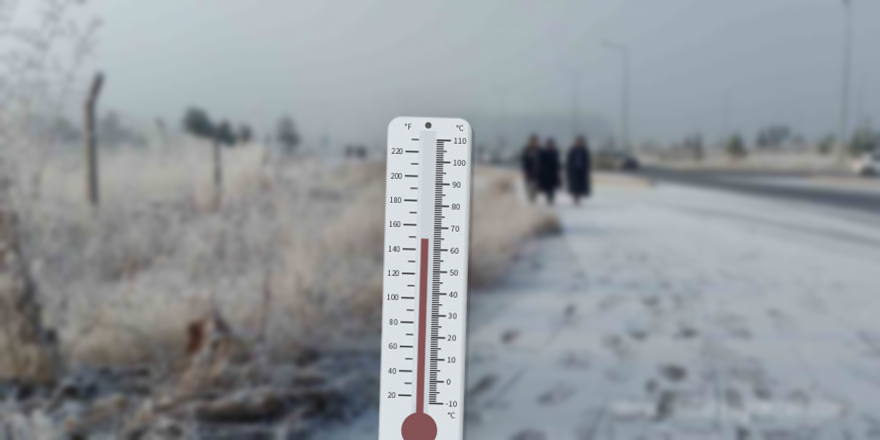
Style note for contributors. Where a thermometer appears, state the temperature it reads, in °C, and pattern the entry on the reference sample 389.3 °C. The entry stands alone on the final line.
65 °C
